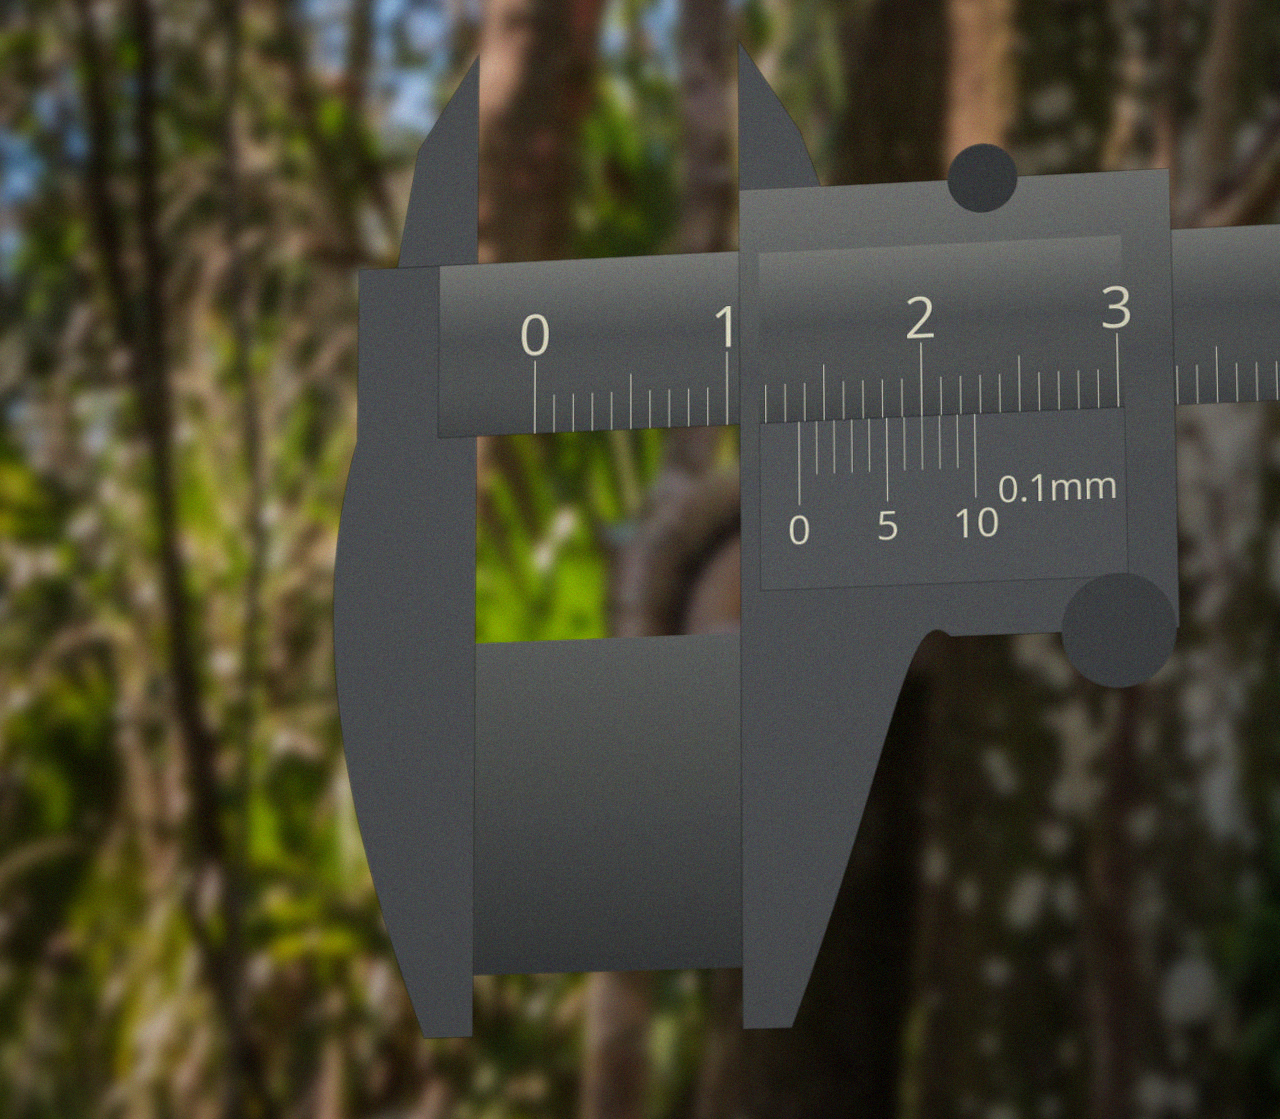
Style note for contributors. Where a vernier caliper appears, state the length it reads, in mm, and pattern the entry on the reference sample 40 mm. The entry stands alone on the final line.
13.7 mm
